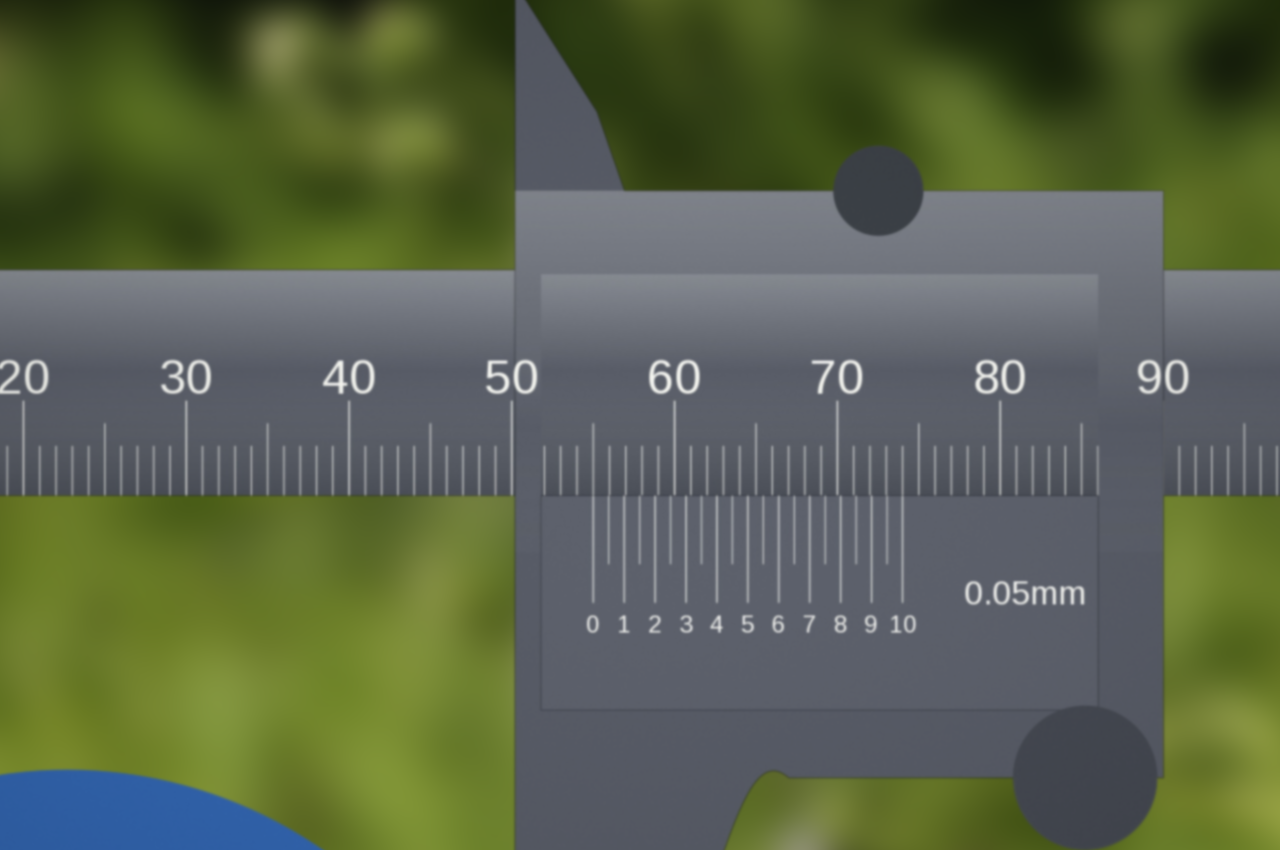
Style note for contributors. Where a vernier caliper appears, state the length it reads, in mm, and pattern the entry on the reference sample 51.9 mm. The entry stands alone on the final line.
55.0 mm
